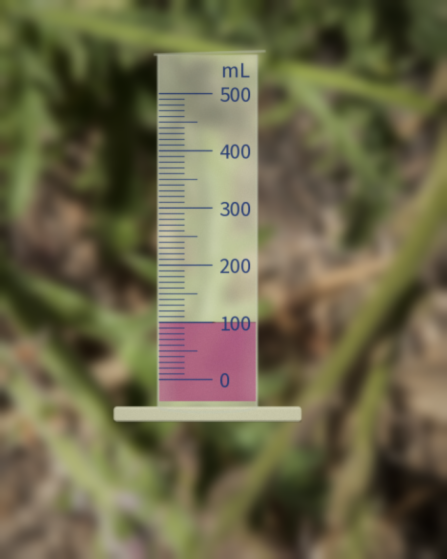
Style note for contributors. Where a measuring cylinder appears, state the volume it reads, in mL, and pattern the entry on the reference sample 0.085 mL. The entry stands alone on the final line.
100 mL
